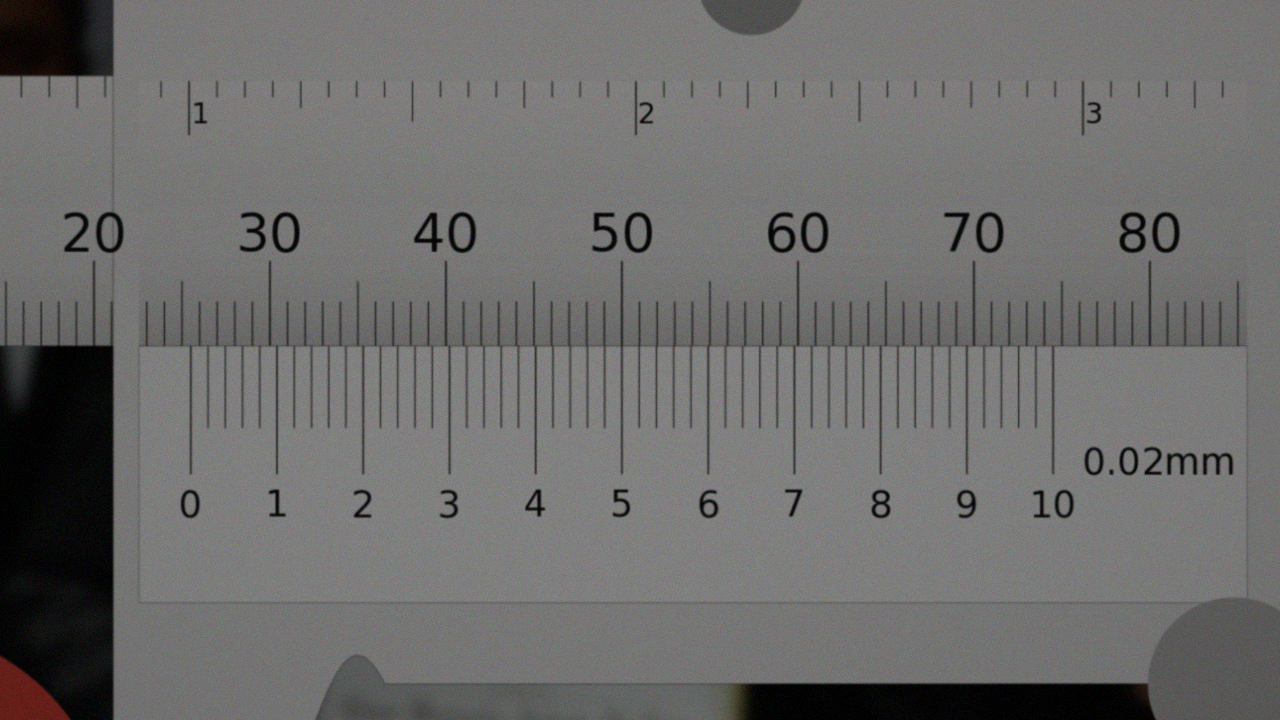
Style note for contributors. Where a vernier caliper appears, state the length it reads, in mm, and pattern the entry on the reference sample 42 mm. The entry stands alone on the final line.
25.5 mm
